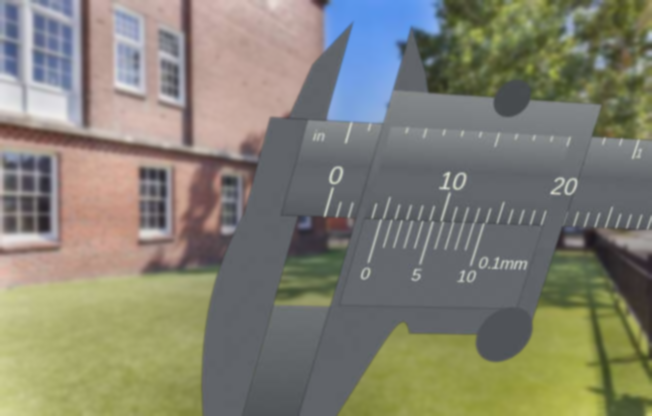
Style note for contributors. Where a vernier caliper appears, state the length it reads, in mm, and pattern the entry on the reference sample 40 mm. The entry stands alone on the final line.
4.8 mm
